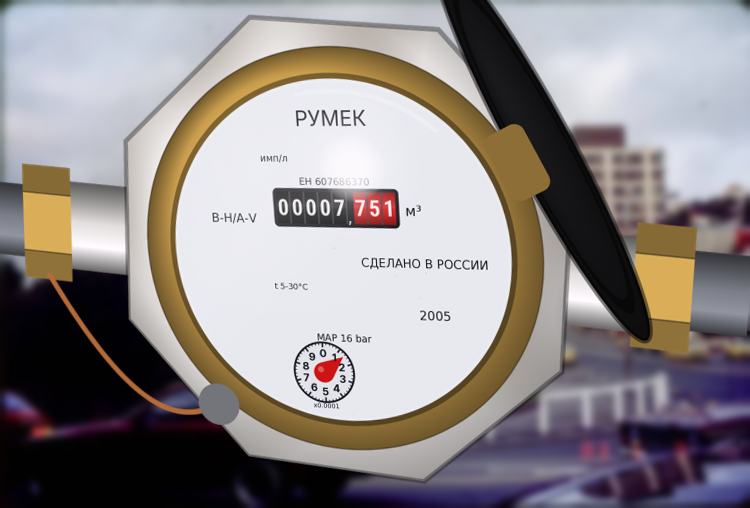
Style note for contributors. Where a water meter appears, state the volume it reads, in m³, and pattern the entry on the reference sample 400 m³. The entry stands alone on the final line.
7.7511 m³
